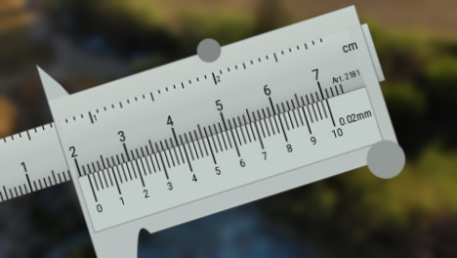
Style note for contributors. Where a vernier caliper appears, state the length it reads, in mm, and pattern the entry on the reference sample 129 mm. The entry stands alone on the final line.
21.5 mm
